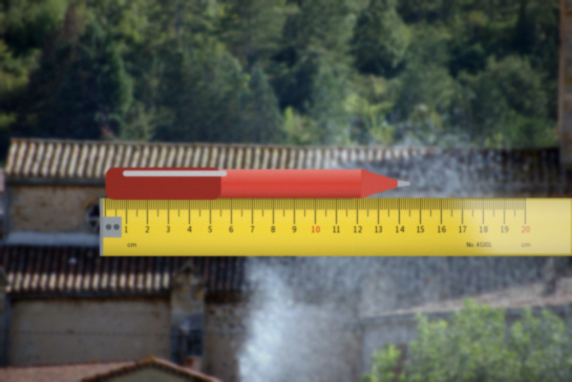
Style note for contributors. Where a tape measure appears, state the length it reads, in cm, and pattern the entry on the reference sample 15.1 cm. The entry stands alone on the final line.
14.5 cm
